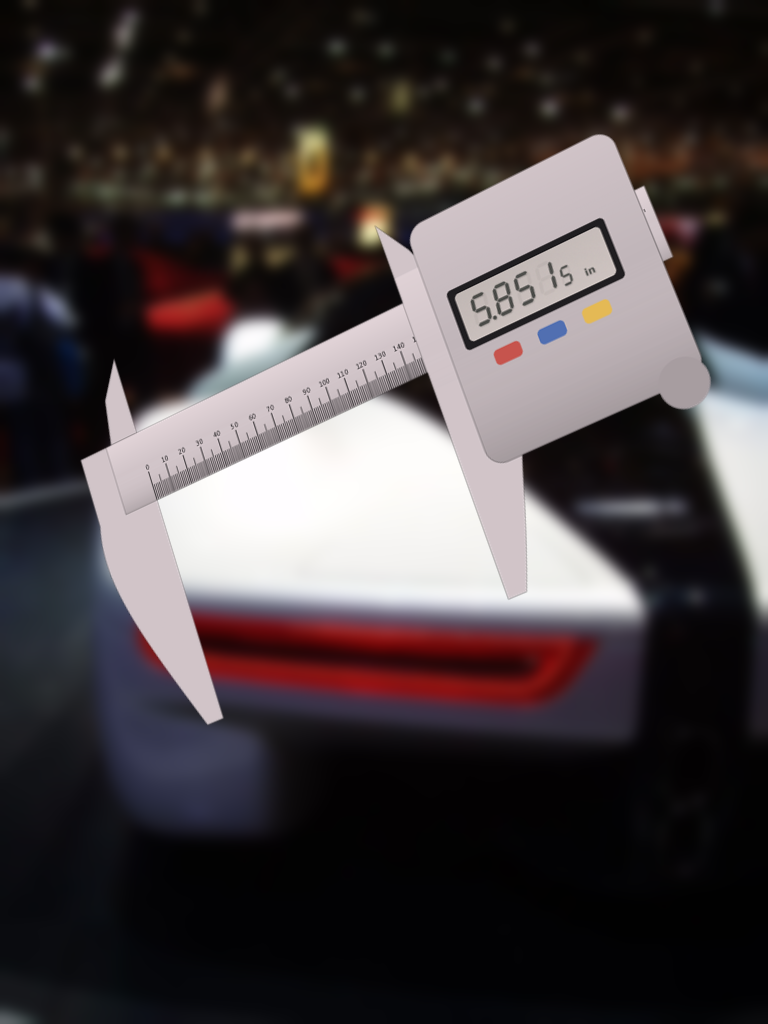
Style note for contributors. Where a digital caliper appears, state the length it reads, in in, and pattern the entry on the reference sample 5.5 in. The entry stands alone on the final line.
5.8515 in
